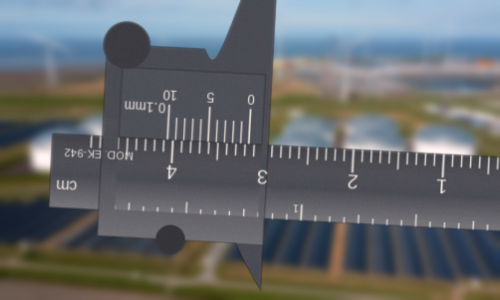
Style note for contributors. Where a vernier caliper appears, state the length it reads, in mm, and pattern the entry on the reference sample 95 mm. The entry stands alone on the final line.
31.6 mm
